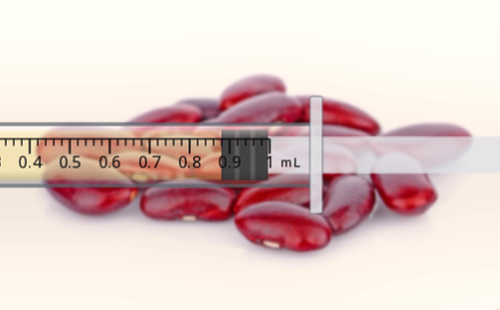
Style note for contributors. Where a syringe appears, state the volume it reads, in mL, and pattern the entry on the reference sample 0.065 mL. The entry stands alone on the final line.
0.88 mL
